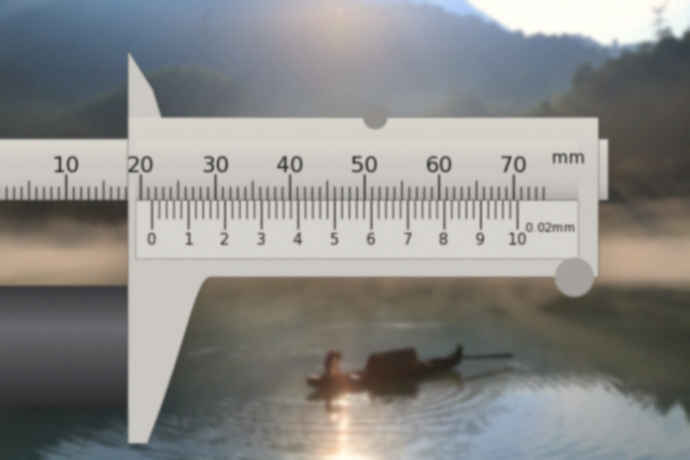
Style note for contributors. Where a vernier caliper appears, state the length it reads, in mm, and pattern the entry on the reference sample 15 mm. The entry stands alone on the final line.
21.5 mm
